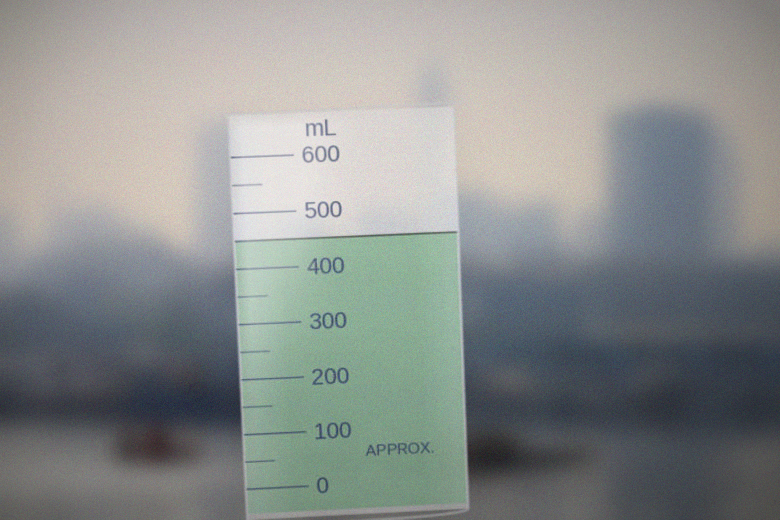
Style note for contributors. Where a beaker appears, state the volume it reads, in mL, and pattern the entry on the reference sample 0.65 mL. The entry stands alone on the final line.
450 mL
